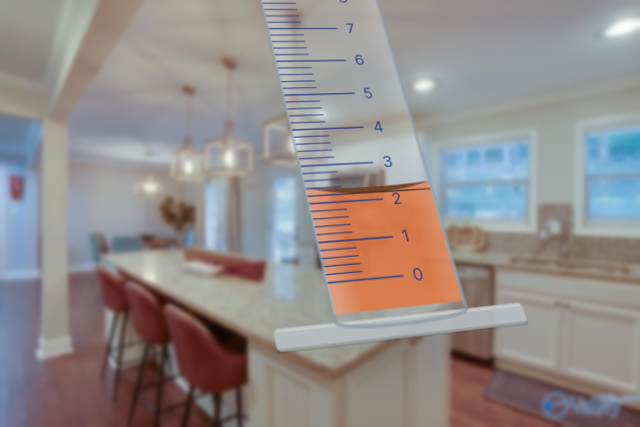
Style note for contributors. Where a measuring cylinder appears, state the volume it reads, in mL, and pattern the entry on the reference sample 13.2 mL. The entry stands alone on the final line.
2.2 mL
